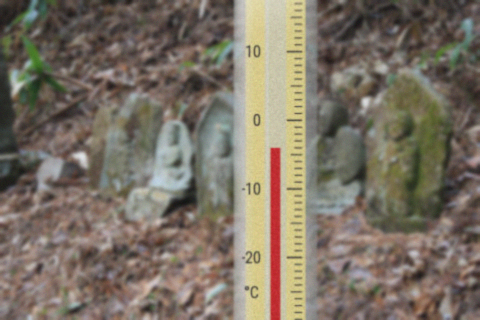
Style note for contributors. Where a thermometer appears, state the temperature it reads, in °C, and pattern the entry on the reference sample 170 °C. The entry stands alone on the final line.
-4 °C
